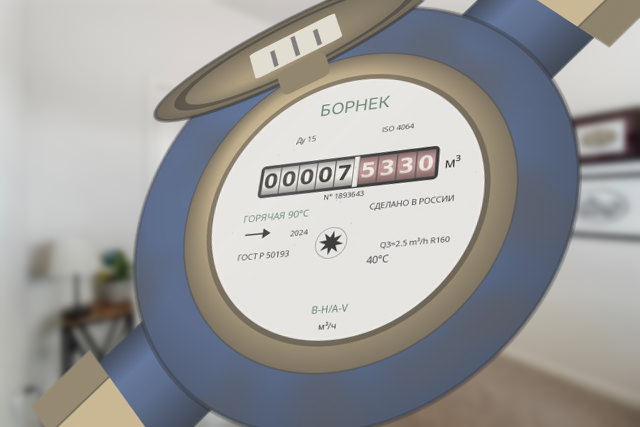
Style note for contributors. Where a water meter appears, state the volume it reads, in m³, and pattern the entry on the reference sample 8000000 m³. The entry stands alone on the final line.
7.5330 m³
